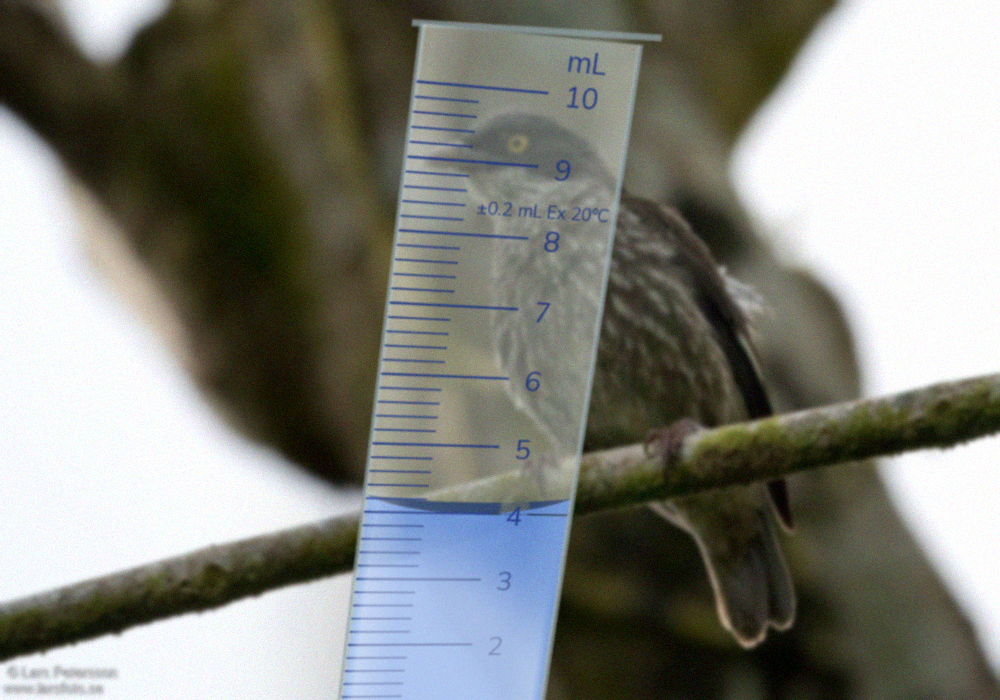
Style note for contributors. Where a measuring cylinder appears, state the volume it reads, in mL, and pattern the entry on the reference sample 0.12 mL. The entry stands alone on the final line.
4 mL
